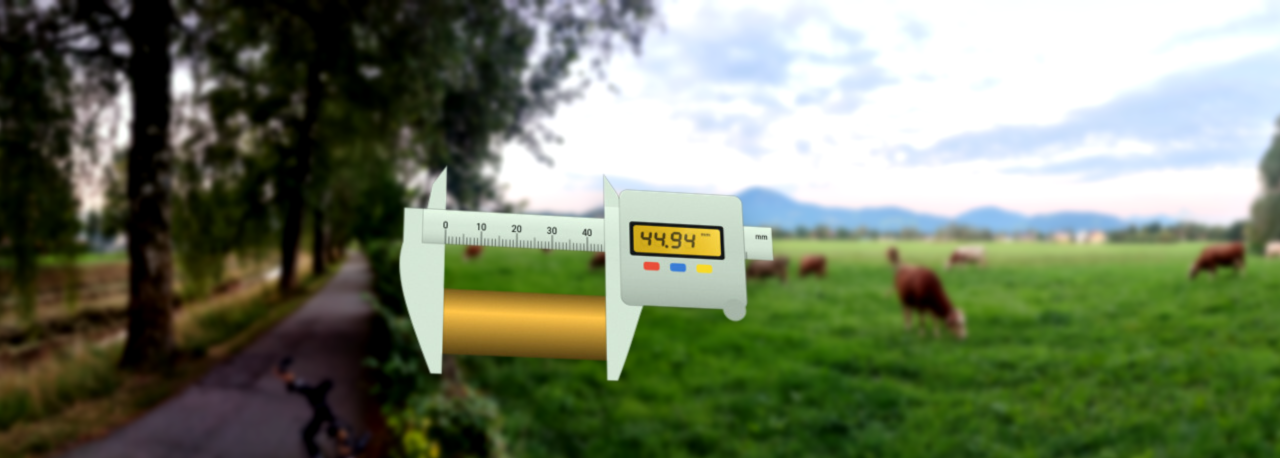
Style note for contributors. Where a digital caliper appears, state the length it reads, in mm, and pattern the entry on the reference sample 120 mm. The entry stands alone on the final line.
44.94 mm
